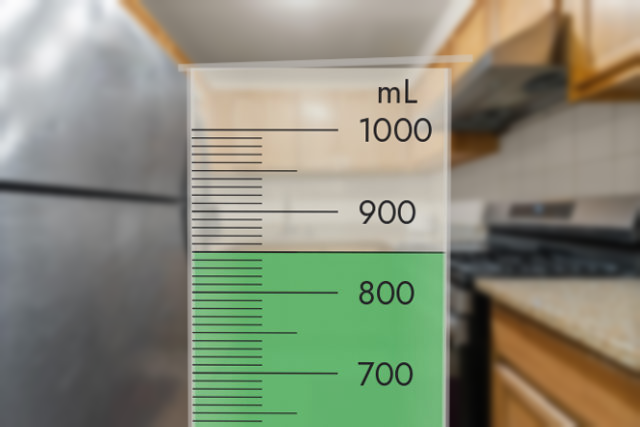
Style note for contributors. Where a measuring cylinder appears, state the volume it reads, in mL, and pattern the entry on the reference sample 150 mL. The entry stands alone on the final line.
850 mL
